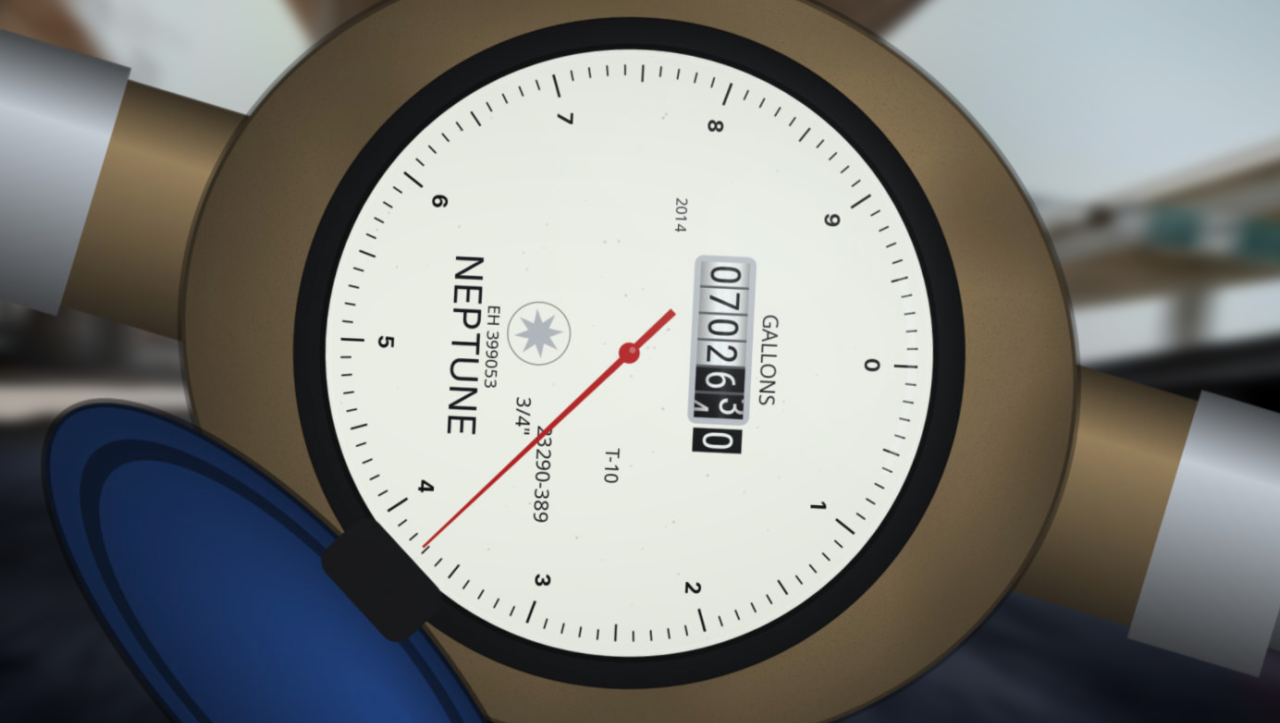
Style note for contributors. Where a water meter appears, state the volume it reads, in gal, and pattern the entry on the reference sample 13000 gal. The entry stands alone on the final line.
702633.7 gal
